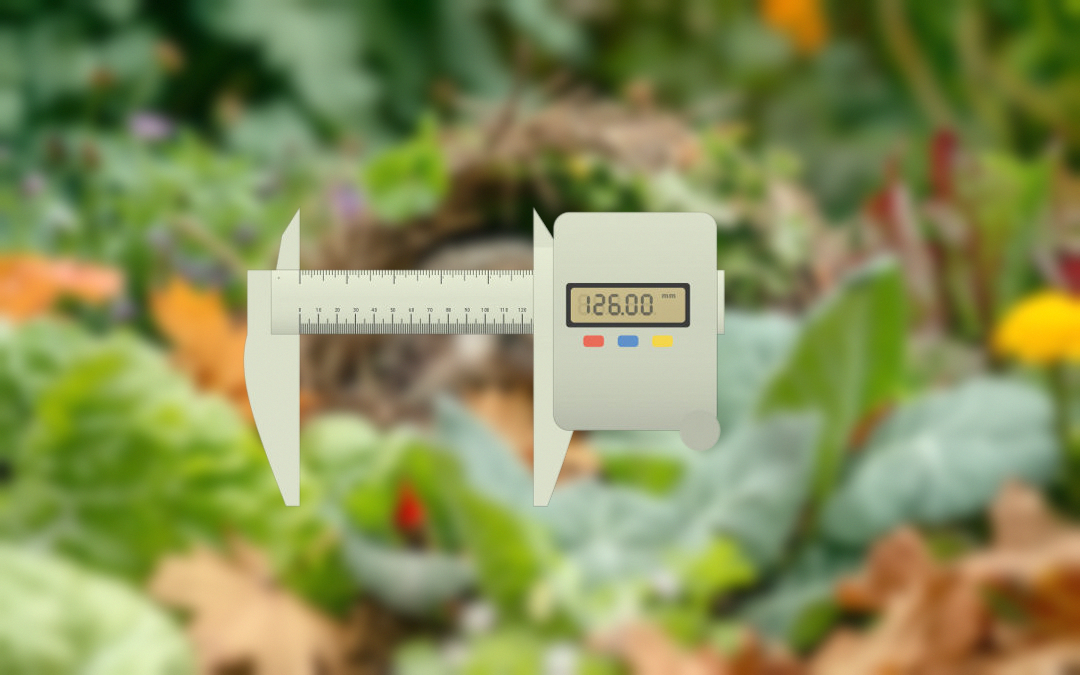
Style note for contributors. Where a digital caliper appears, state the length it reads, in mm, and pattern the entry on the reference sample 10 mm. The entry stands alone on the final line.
126.00 mm
